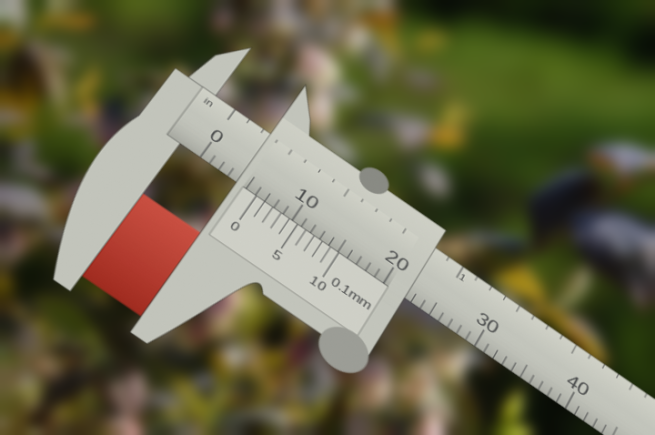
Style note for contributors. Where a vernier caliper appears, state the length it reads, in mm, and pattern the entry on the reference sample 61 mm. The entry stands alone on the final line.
6.1 mm
